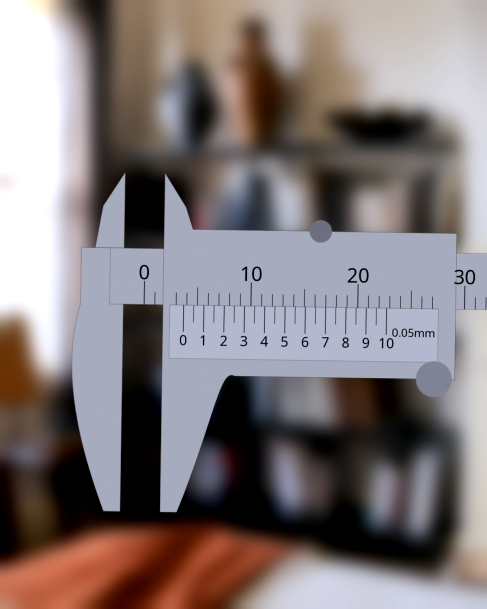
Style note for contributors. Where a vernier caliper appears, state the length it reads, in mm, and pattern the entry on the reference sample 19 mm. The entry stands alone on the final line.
3.7 mm
